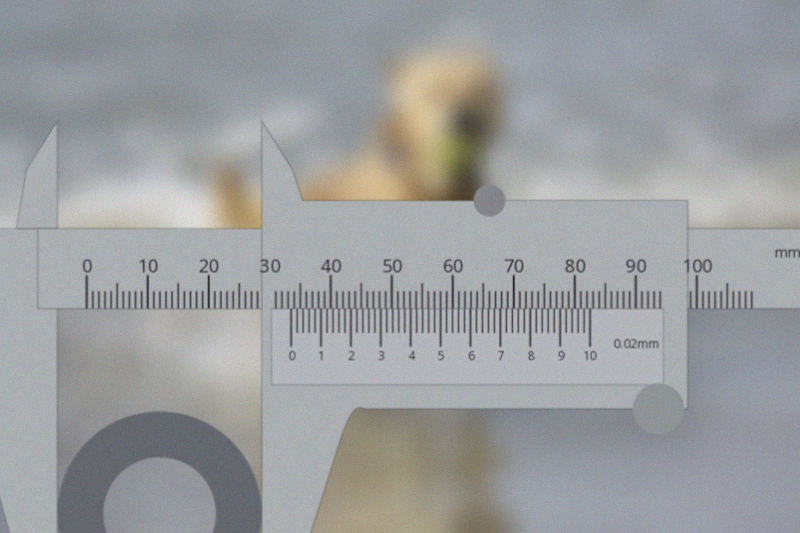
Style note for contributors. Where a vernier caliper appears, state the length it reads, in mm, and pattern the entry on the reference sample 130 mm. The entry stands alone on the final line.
33.5 mm
